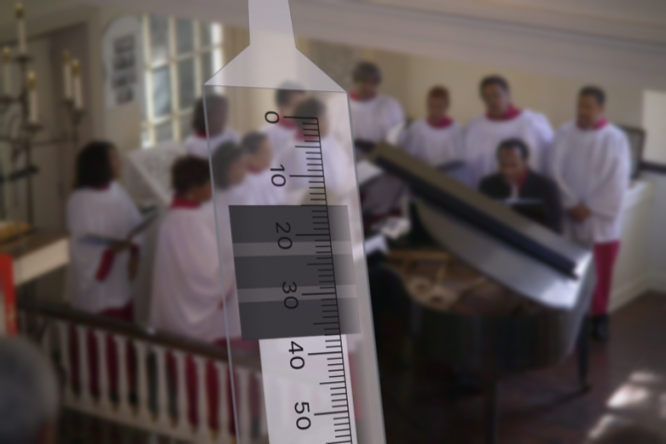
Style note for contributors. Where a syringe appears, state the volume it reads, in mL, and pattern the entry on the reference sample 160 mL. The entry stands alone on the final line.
15 mL
